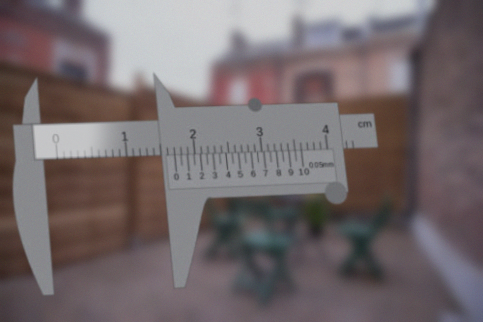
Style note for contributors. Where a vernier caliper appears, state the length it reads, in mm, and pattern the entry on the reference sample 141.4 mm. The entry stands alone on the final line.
17.0 mm
